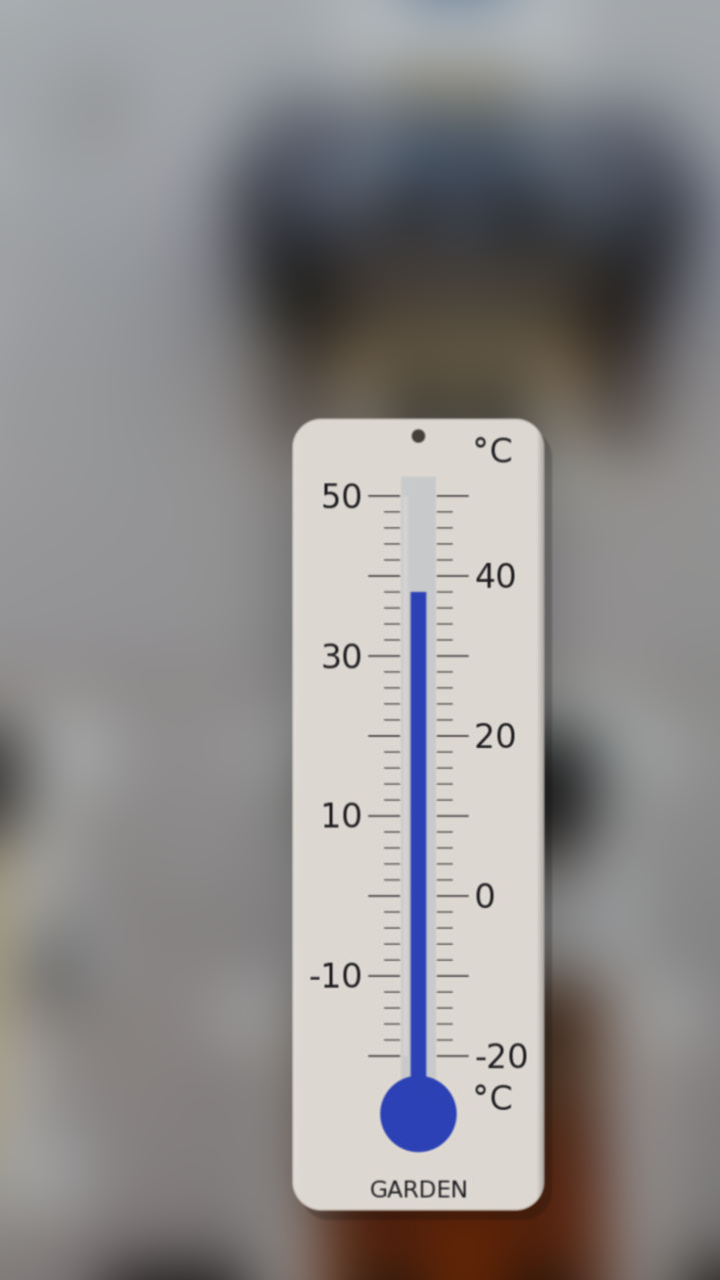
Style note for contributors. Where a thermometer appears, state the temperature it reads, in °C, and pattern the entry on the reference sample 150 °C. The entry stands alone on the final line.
38 °C
